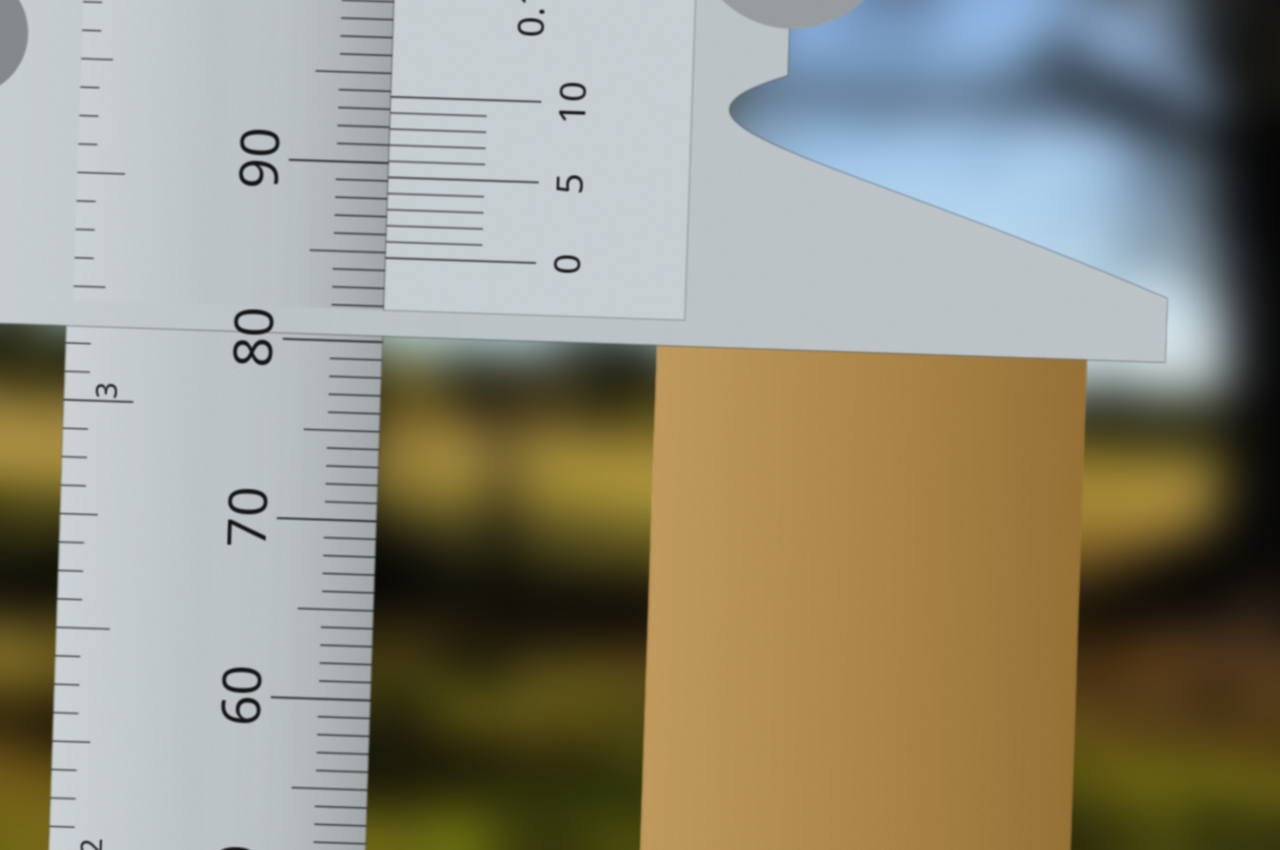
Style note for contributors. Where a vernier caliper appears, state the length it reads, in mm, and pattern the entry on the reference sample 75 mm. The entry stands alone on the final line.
84.7 mm
